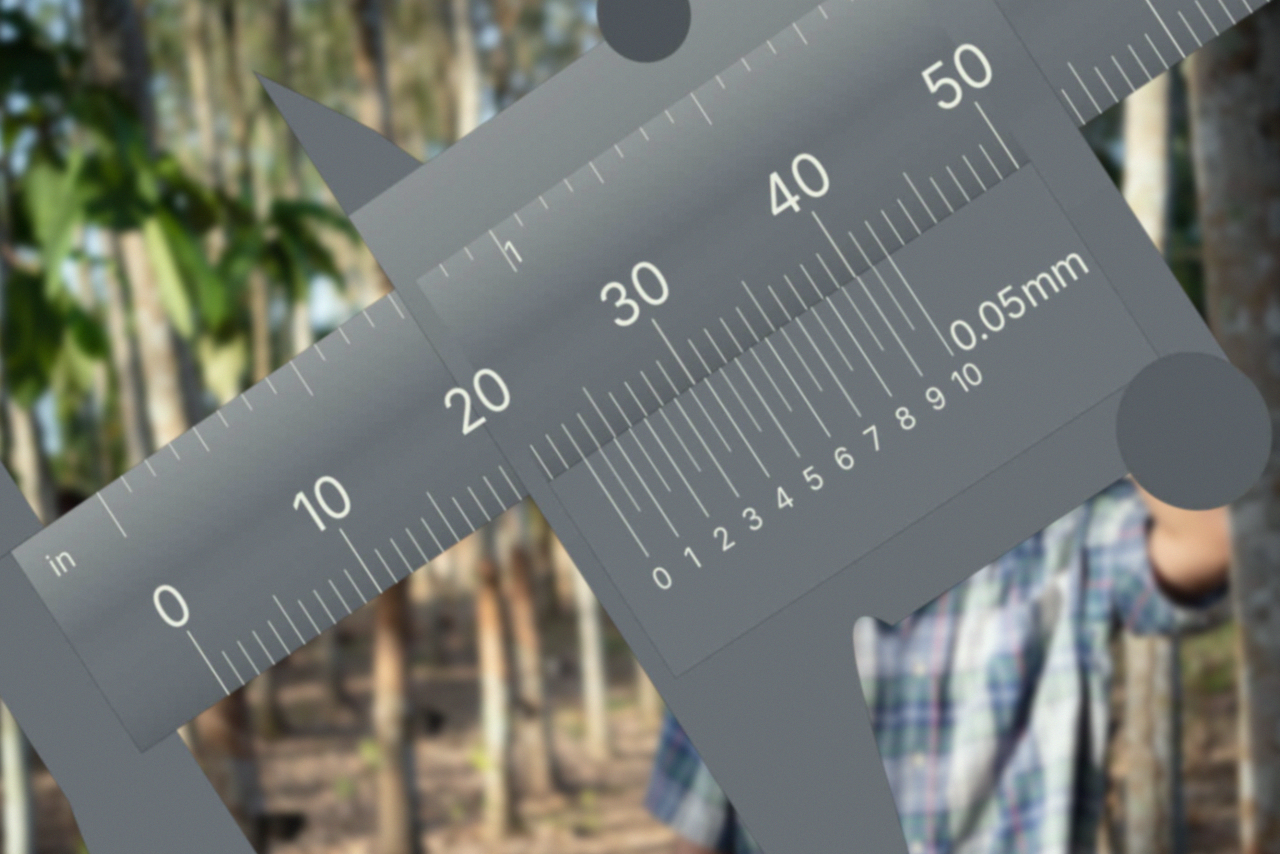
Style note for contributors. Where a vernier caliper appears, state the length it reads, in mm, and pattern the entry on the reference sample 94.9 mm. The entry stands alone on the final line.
23.0 mm
